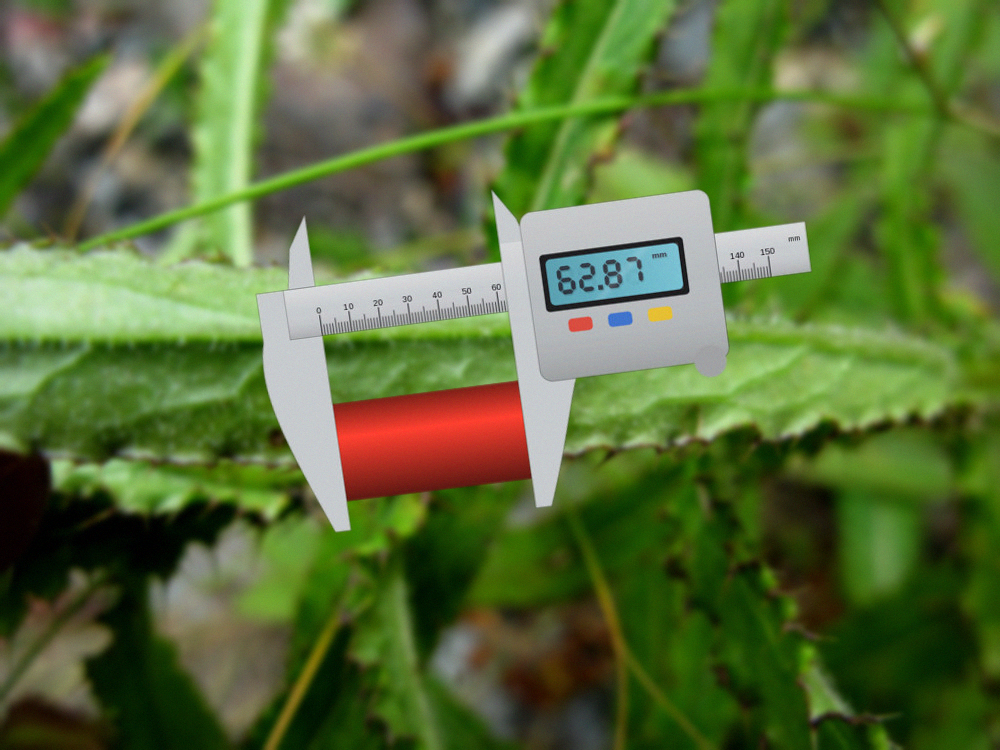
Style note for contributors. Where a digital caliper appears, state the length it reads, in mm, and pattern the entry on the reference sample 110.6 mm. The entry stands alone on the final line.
62.87 mm
